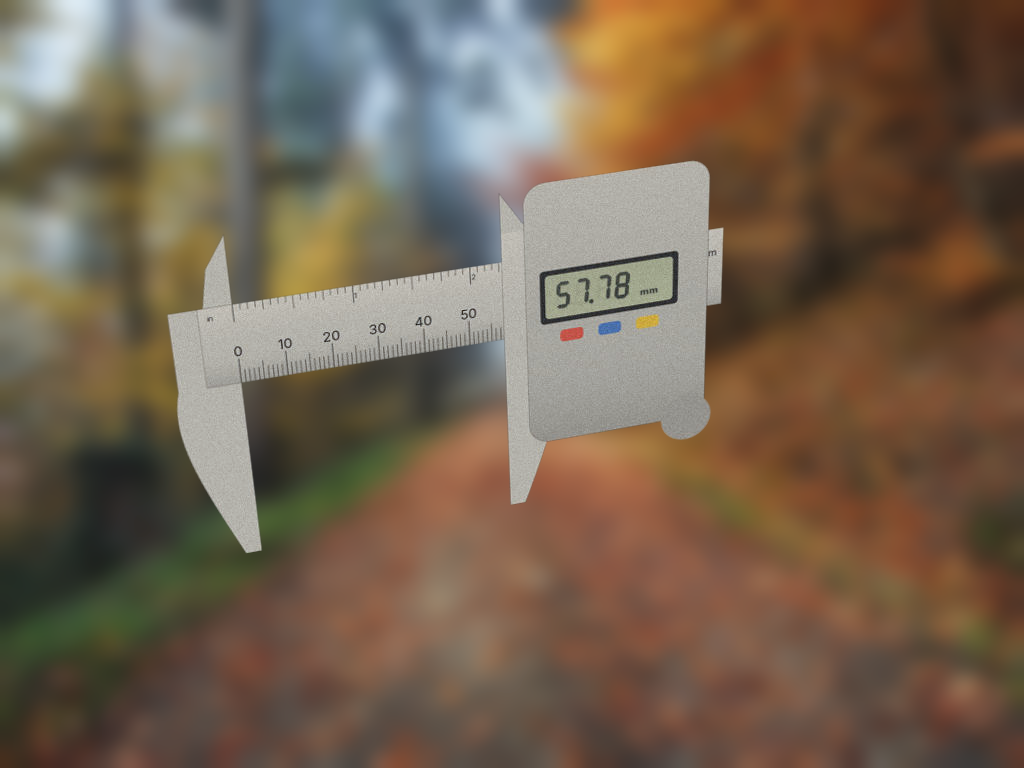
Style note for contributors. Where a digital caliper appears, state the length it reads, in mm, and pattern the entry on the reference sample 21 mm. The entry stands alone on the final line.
57.78 mm
